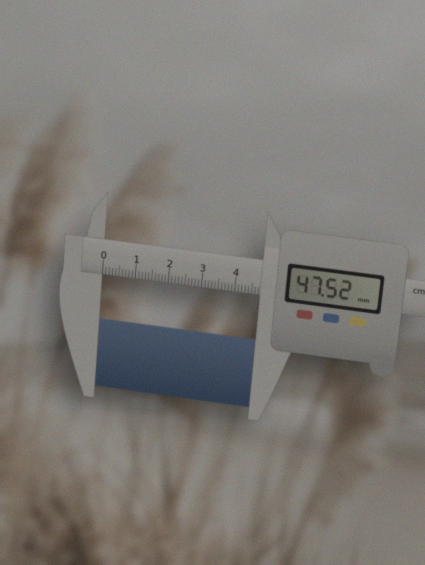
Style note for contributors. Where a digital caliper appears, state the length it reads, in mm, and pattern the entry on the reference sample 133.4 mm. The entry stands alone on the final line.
47.52 mm
